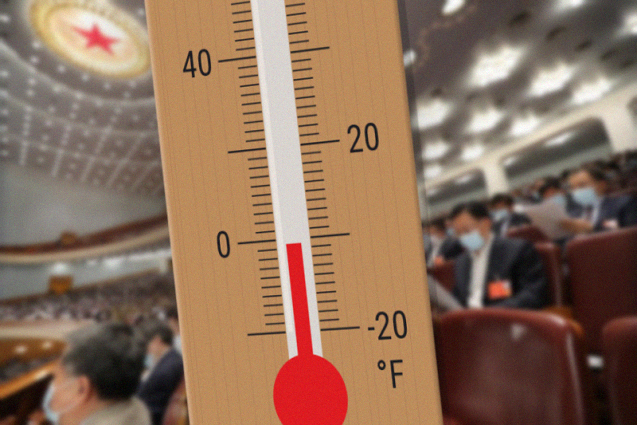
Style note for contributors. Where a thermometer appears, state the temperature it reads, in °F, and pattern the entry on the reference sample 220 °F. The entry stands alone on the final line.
-1 °F
